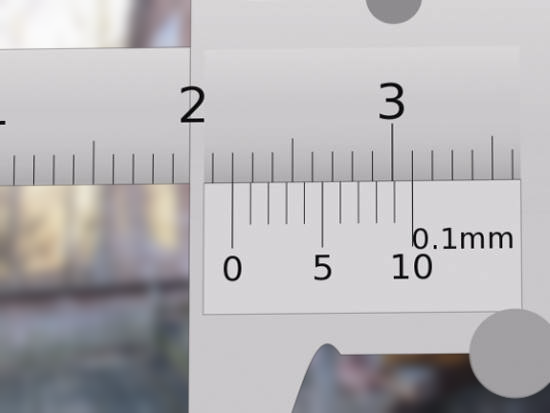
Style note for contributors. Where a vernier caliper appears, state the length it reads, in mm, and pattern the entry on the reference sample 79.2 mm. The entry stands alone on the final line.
22.0 mm
